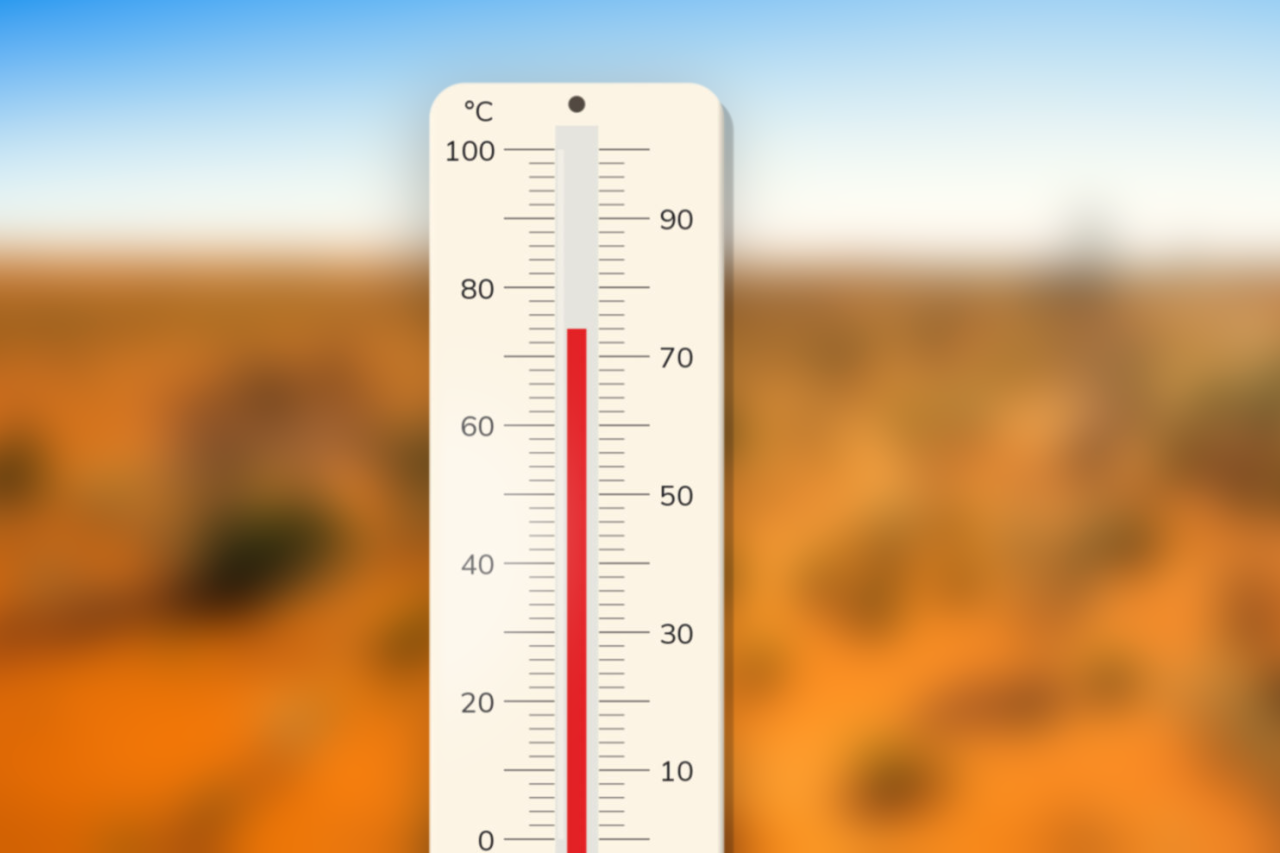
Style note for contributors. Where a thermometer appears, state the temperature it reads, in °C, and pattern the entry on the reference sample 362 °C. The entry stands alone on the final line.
74 °C
